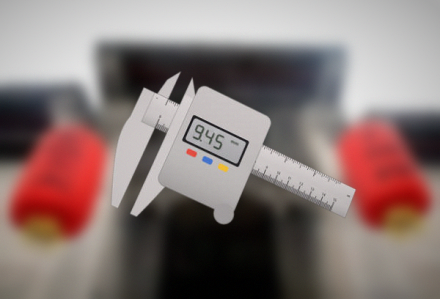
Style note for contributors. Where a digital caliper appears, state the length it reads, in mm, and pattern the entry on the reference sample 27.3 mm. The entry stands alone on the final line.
9.45 mm
